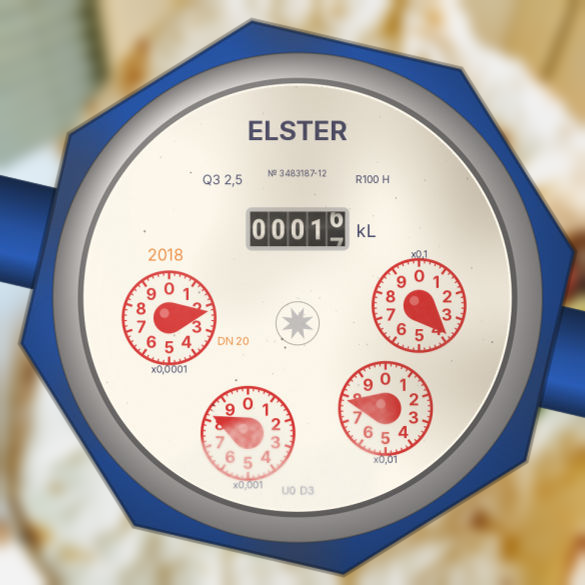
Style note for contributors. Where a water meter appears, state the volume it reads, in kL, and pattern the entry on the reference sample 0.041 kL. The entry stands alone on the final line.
16.3782 kL
